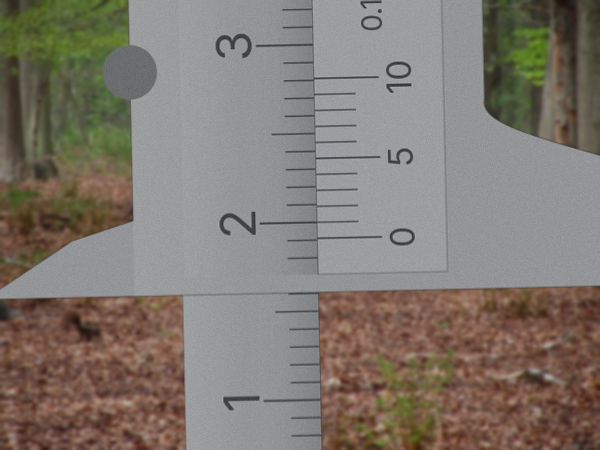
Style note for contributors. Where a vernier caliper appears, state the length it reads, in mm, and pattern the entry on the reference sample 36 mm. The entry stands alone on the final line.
19.1 mm
